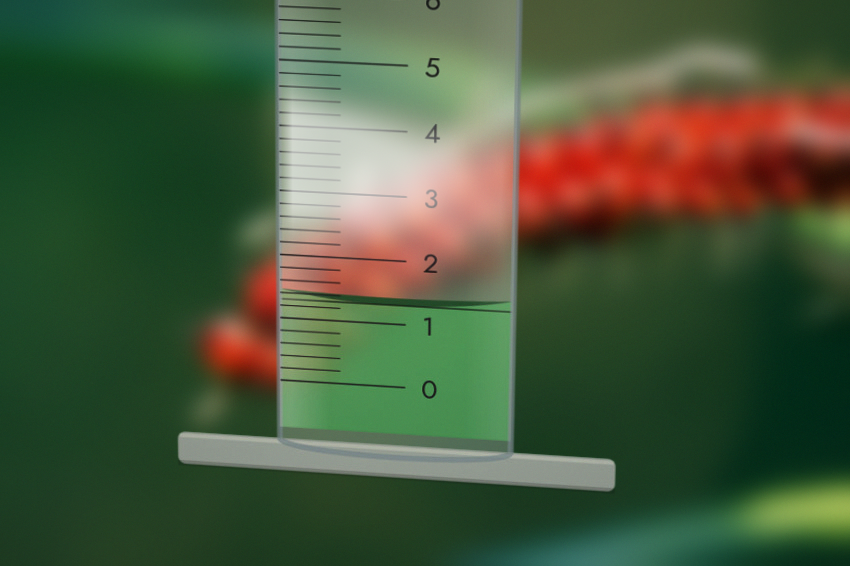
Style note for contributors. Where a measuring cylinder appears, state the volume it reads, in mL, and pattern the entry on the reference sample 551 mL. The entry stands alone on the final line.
1.3 mL
